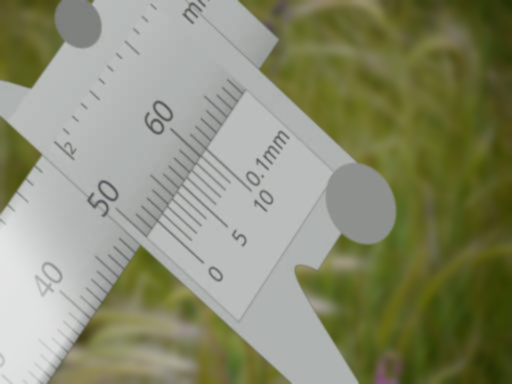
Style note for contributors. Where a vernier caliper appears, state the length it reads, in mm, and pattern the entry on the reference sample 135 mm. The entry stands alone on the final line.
52.0 mm
